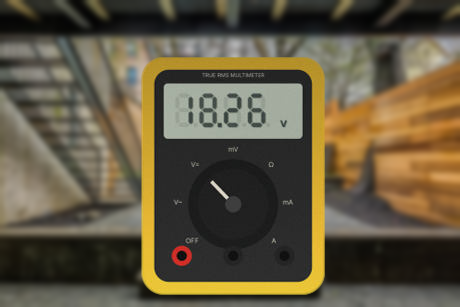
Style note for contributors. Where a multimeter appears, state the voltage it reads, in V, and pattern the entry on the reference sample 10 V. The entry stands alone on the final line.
18.26 V
